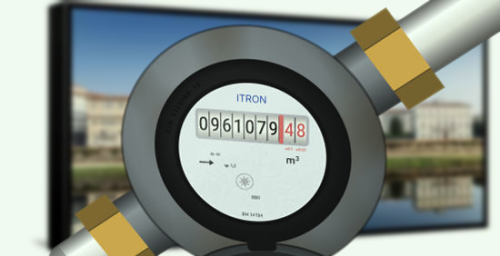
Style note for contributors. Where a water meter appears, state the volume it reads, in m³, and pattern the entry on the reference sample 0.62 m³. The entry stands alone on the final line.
961079.48 m³
